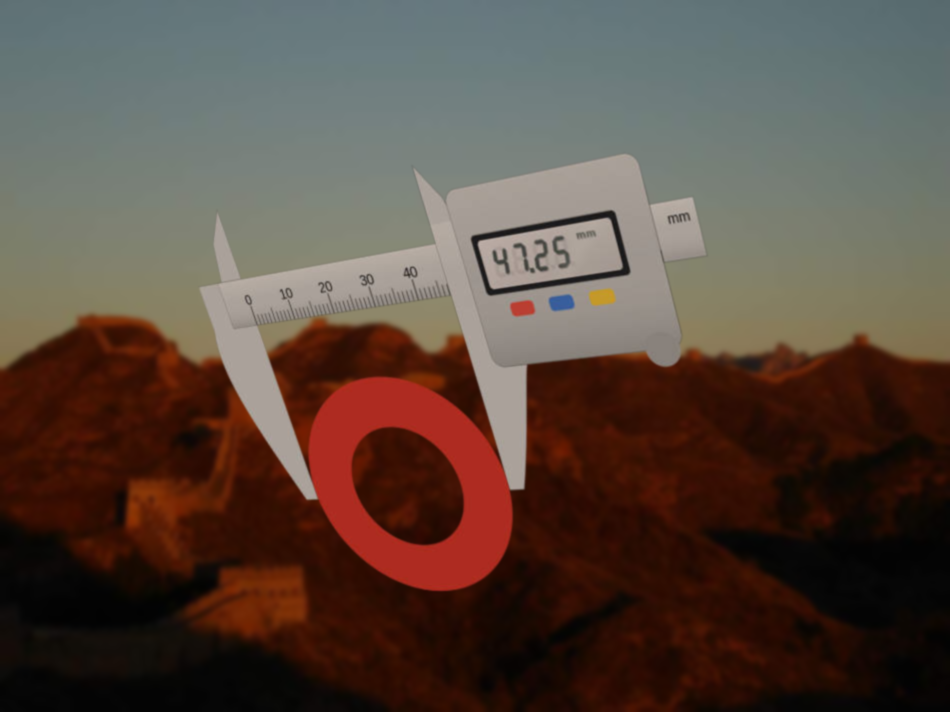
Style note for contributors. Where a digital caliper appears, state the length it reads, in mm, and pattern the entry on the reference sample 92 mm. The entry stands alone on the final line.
47.25 mm
